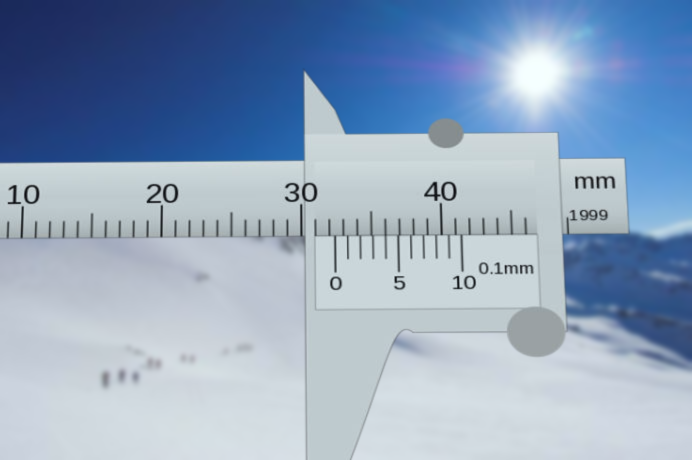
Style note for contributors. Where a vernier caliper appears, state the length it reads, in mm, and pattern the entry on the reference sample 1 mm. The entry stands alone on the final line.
32.4 mm
